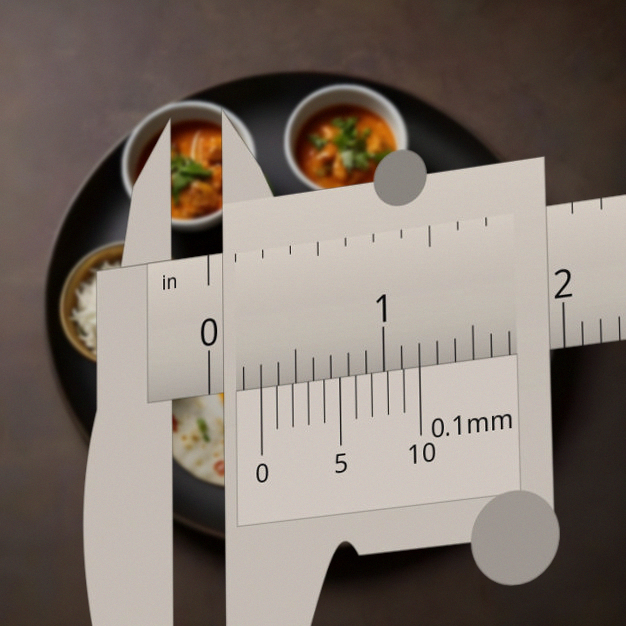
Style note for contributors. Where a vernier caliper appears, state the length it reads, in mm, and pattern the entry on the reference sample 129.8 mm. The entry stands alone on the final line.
3.0 mm
